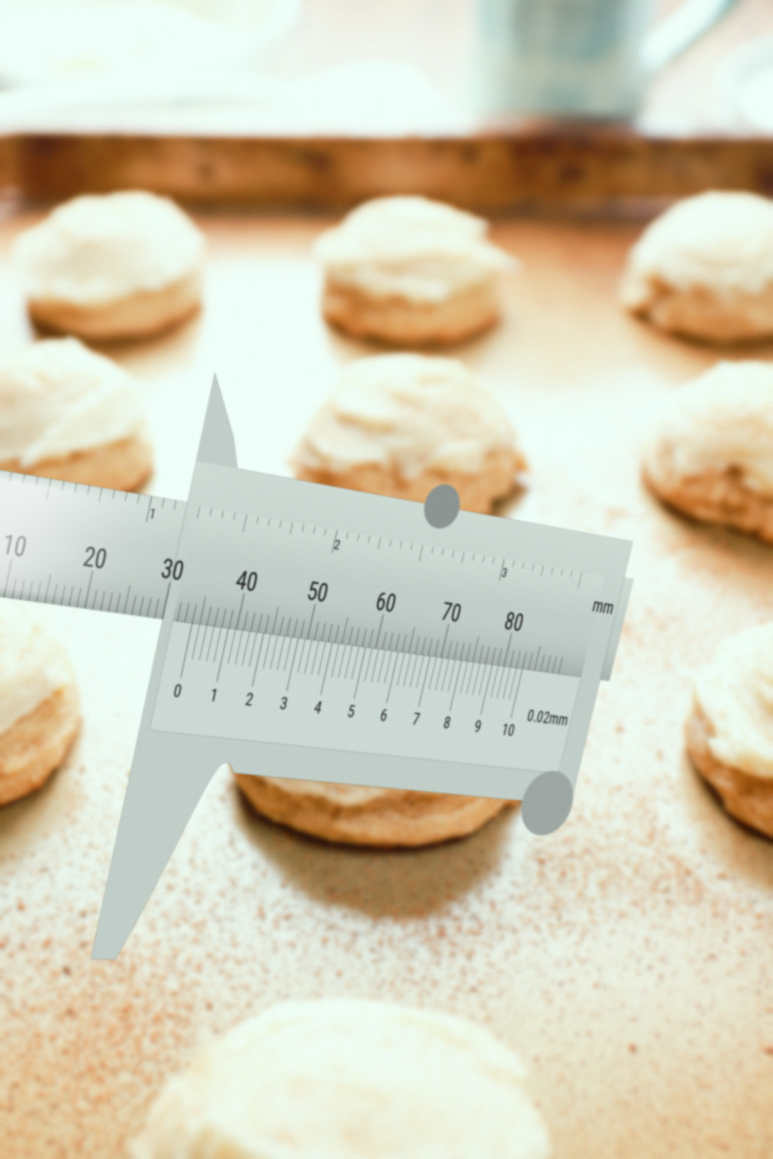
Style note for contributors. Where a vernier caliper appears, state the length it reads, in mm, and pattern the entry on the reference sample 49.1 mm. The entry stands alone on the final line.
34.0 mm
